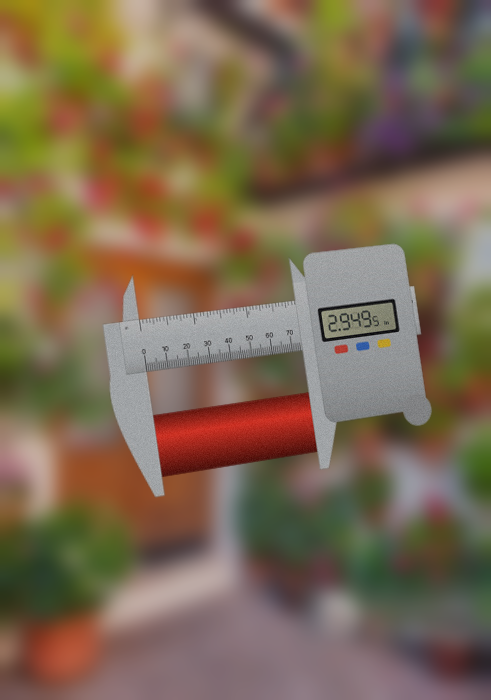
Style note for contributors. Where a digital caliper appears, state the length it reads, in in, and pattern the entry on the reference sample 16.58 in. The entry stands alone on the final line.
2.9495 in
